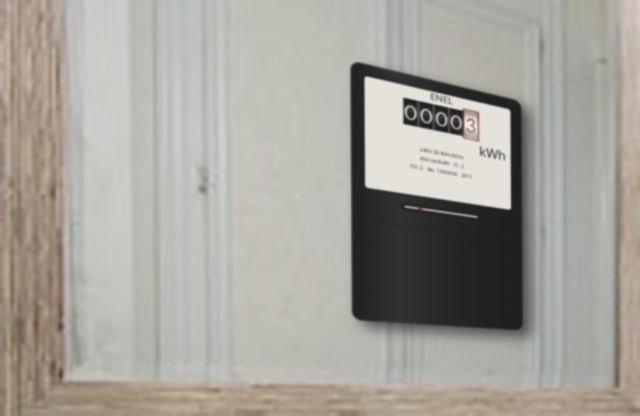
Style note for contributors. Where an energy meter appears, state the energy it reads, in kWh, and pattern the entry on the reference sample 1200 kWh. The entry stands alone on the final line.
0.3 kWh
